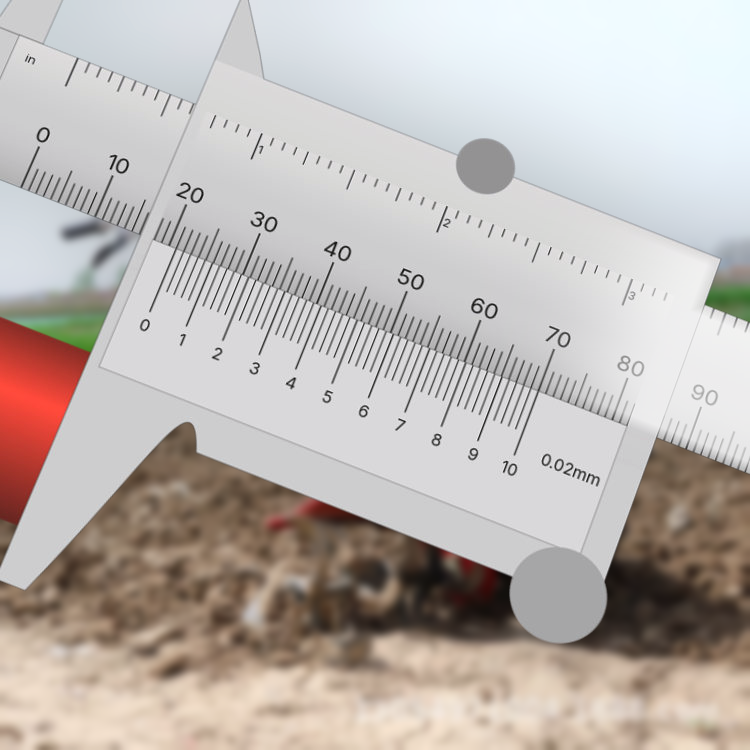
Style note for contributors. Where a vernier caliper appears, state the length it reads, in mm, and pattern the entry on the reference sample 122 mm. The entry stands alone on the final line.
21.0 mm
